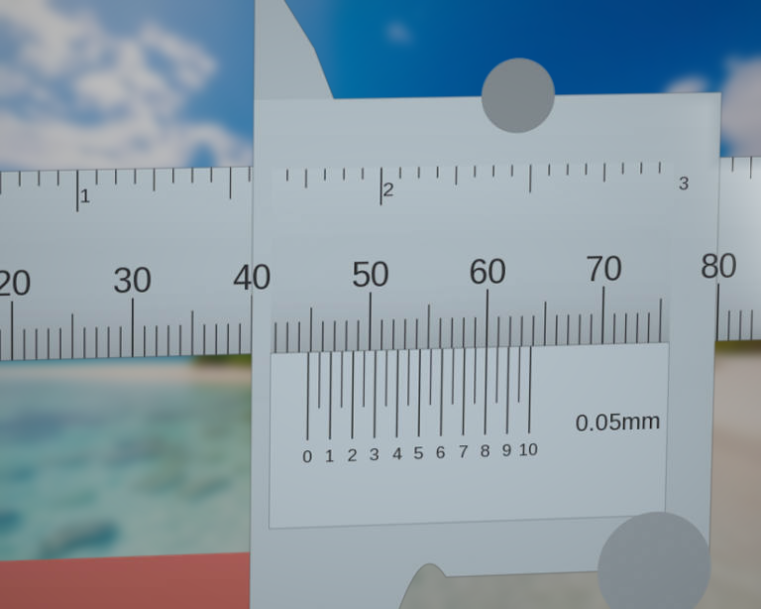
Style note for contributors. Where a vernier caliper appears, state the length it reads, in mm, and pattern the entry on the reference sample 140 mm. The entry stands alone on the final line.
44.8 mm
